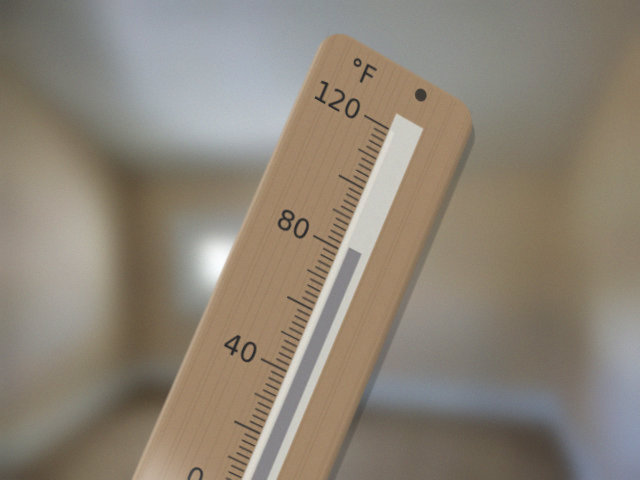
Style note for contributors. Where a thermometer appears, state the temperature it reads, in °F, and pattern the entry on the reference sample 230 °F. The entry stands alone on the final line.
82 °F
